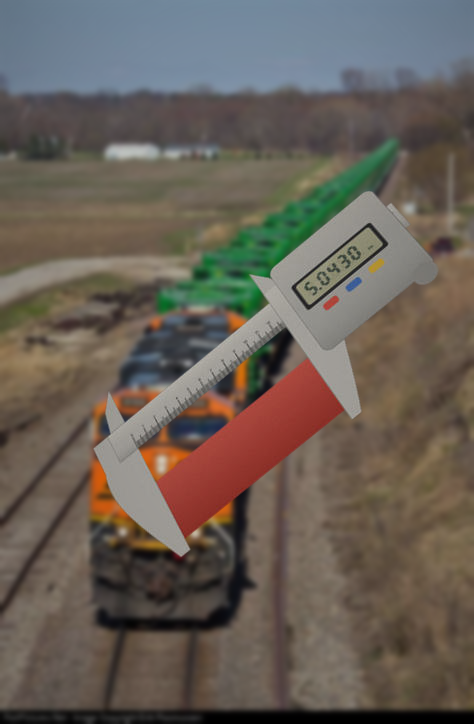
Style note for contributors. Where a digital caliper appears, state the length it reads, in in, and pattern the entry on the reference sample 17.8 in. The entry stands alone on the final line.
5.0430 in
